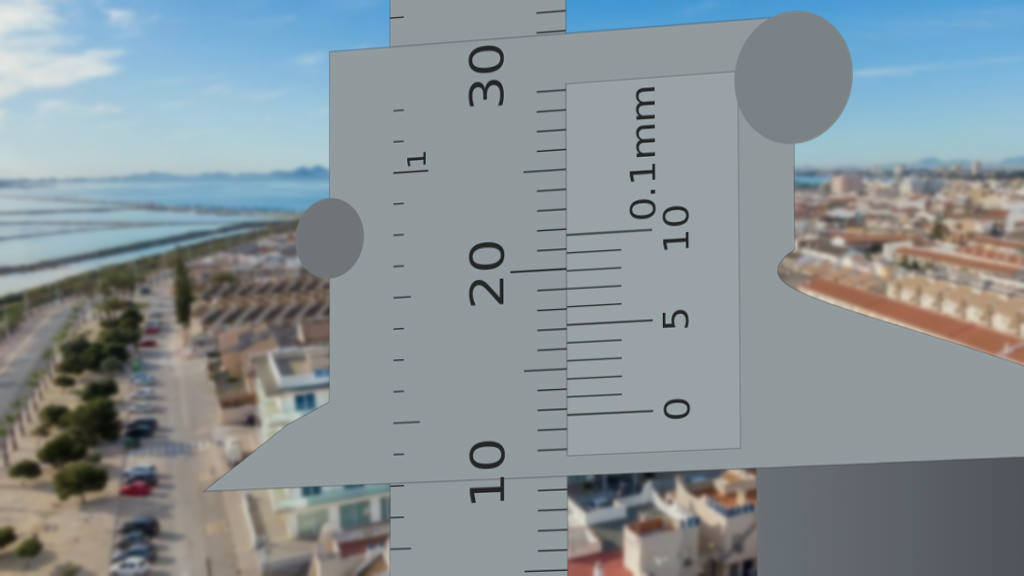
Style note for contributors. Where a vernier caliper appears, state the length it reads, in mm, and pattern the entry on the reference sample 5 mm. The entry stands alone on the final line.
12.7 mm
